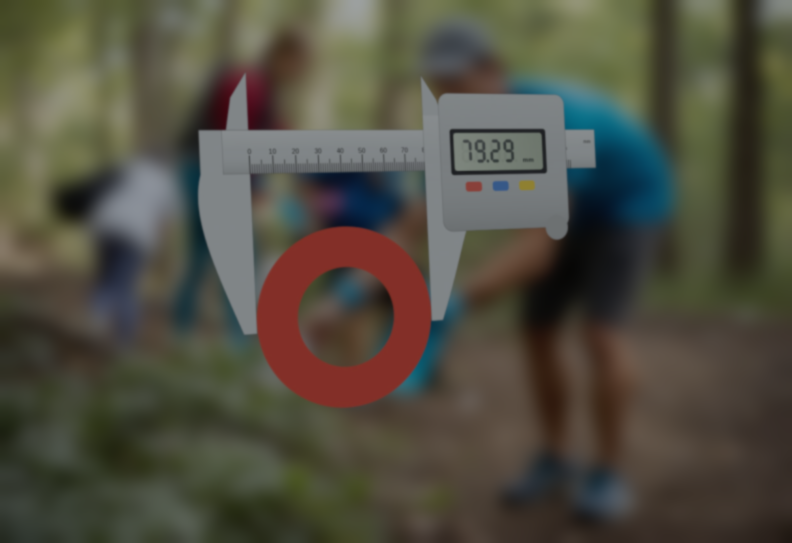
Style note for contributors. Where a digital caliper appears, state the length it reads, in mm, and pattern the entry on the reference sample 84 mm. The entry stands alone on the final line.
79.29 mm
